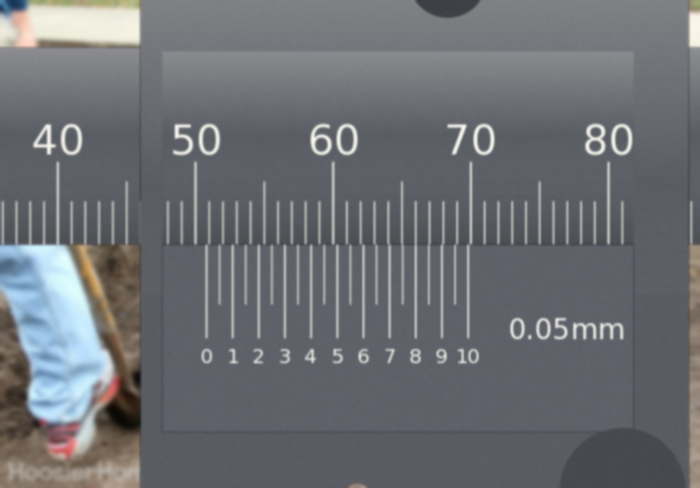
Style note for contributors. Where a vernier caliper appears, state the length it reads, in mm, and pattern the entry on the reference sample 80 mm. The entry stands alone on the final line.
50.8 mm
